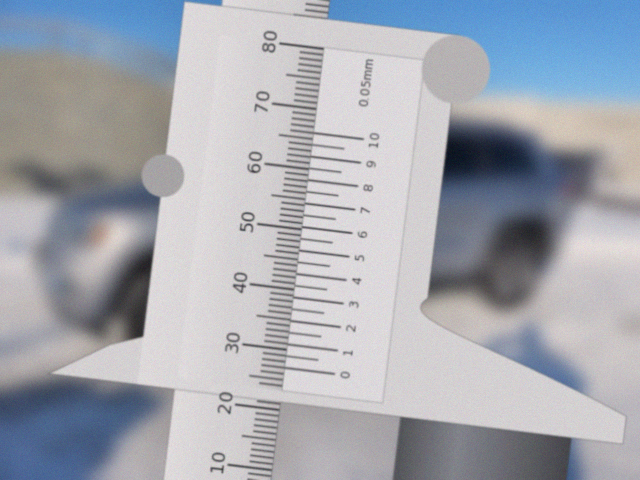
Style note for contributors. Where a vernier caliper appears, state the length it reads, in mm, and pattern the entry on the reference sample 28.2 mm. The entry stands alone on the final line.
27.0 mm
